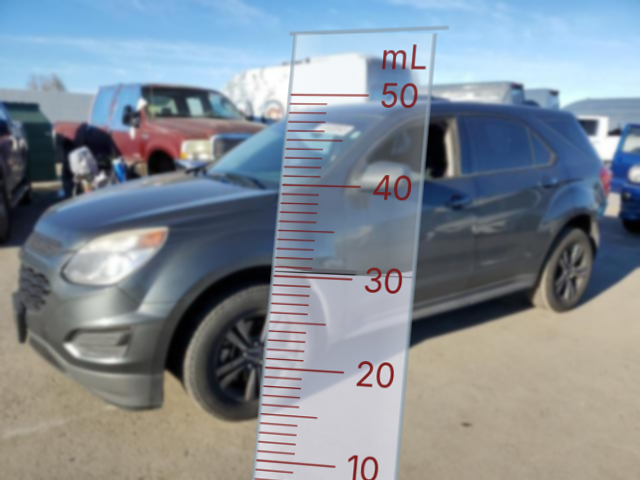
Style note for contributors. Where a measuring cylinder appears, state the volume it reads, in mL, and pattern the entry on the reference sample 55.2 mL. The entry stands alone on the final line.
30.5 mL
